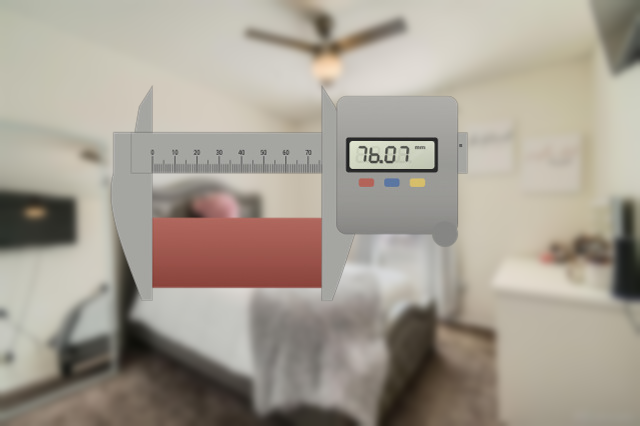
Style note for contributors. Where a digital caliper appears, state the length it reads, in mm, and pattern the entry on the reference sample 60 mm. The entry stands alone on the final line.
76.07 mm
